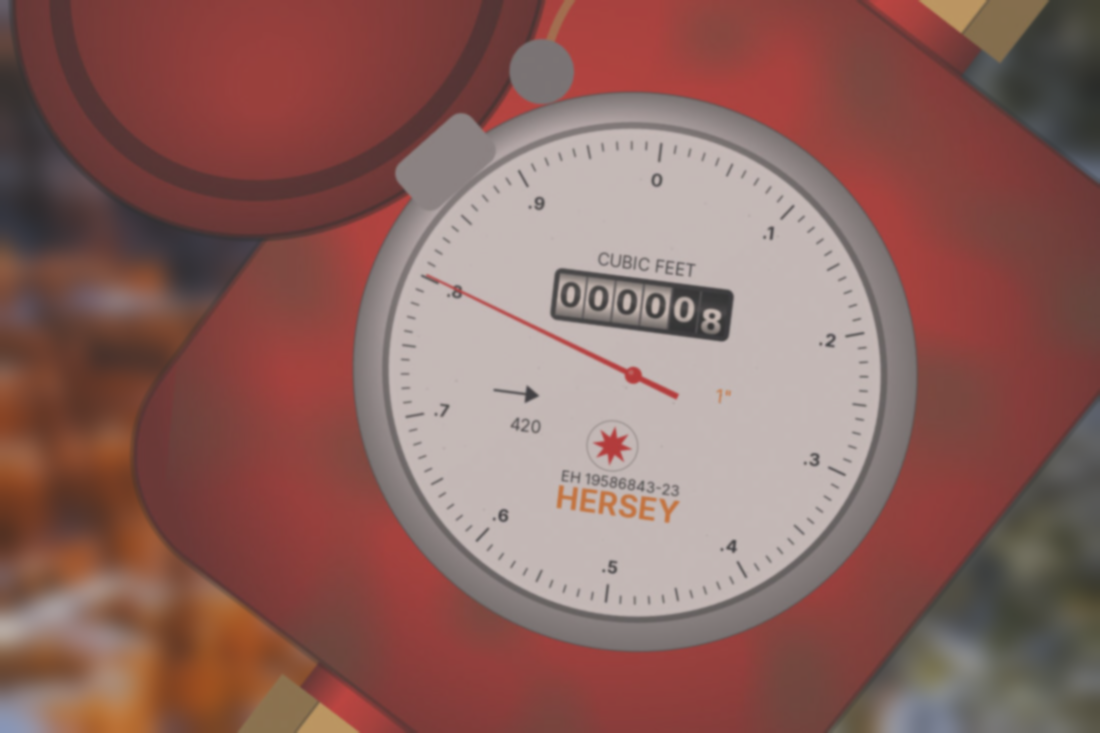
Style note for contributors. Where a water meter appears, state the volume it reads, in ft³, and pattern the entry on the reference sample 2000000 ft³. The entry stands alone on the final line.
7.80 ft³
